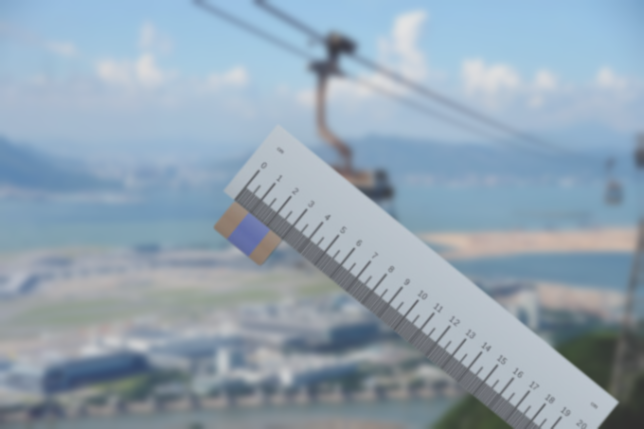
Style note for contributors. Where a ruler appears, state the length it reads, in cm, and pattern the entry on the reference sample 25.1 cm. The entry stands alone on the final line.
3 cm
